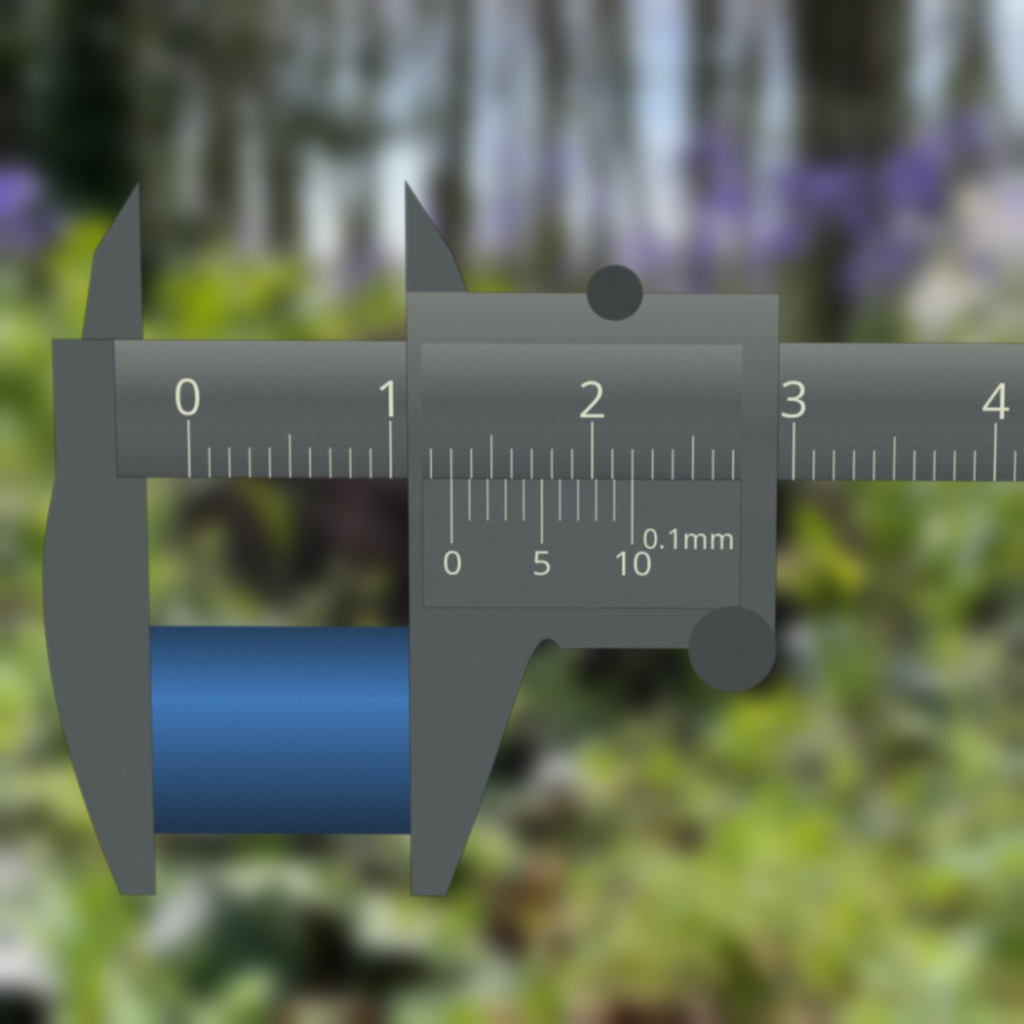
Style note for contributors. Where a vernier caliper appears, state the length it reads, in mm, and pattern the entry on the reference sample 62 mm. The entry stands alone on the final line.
13.0 mm
